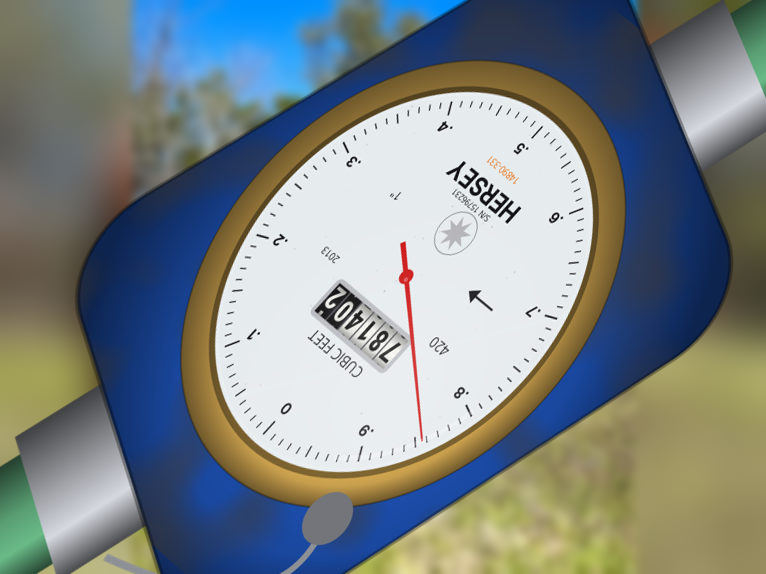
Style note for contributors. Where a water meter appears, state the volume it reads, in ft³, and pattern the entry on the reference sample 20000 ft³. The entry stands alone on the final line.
781401.84 ft³
